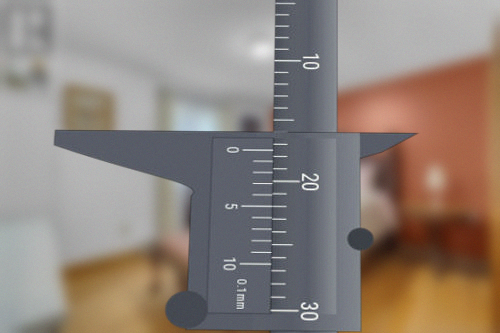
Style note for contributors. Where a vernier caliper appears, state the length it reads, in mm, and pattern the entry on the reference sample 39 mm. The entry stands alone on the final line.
17.5 mm
